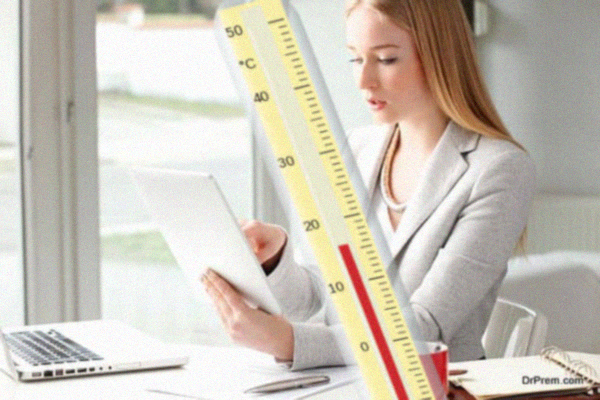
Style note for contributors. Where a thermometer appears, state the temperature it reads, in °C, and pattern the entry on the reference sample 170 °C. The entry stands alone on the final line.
16 °C
